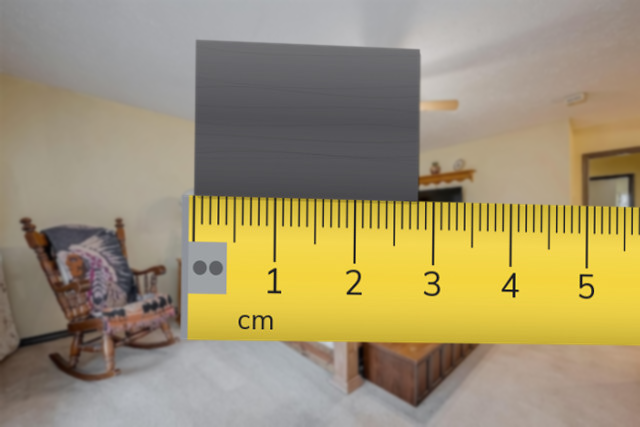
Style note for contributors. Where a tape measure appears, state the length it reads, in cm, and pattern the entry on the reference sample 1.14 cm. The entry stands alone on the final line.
2.8 cm
